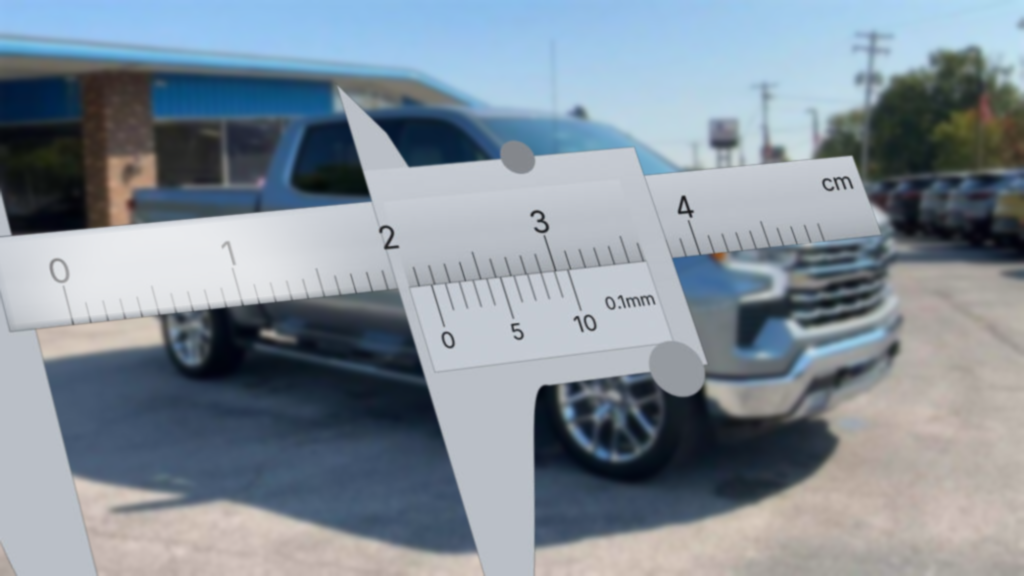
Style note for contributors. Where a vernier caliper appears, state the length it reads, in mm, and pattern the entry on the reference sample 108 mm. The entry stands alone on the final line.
21.8 mm
